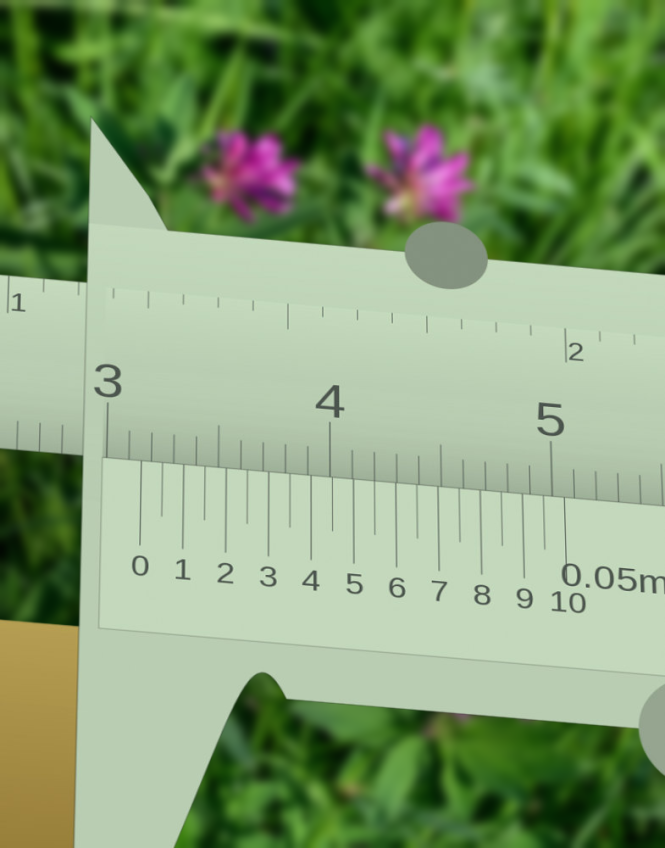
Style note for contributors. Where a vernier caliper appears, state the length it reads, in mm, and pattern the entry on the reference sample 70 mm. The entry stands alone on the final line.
31.55 mm
